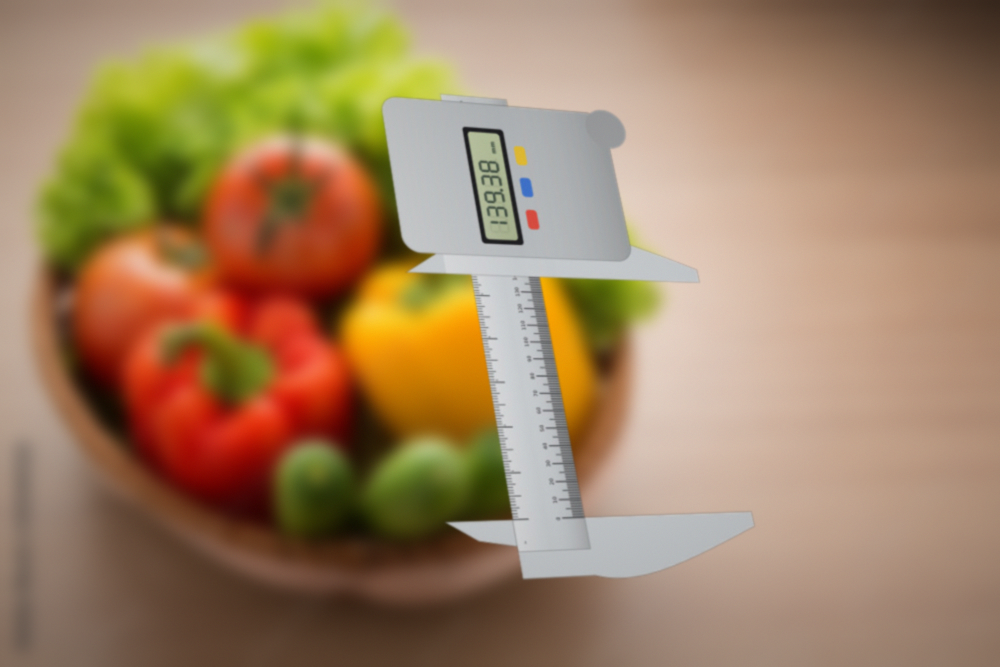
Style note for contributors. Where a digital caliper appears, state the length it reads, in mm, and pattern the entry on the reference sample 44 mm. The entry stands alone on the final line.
139.38 mm
